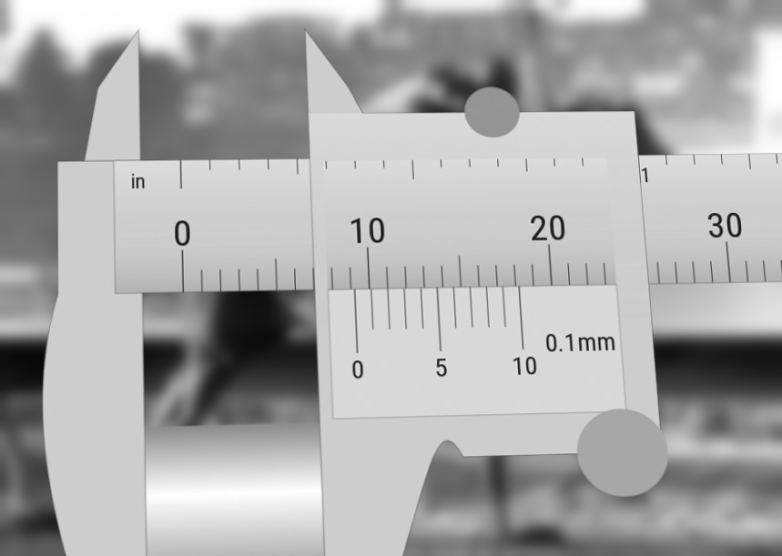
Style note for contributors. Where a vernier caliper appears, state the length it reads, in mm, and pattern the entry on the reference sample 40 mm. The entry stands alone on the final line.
9.2 mm
